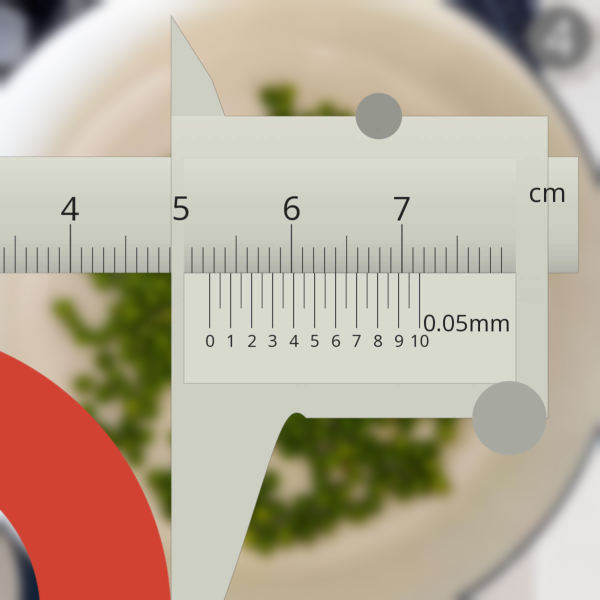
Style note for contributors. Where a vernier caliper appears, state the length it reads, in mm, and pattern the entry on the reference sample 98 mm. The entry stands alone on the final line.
52.6 mm
